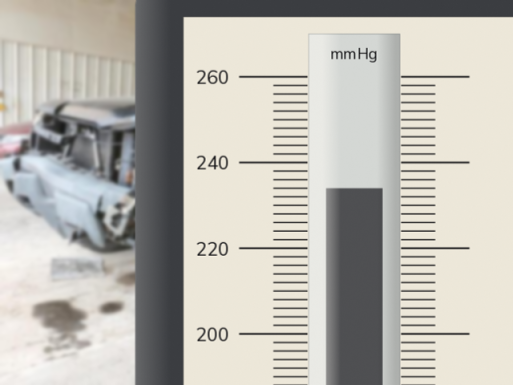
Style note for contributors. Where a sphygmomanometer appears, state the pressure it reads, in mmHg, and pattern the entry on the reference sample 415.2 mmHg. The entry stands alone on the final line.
234 mmHg
